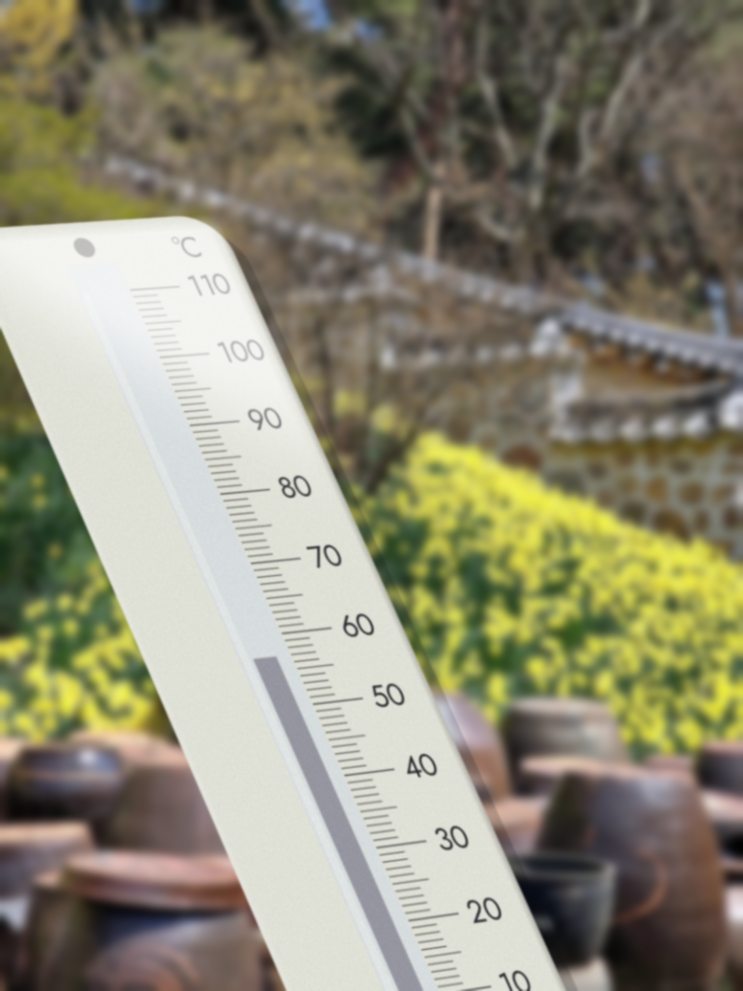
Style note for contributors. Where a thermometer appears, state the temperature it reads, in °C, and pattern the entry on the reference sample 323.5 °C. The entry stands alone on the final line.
57 °C
